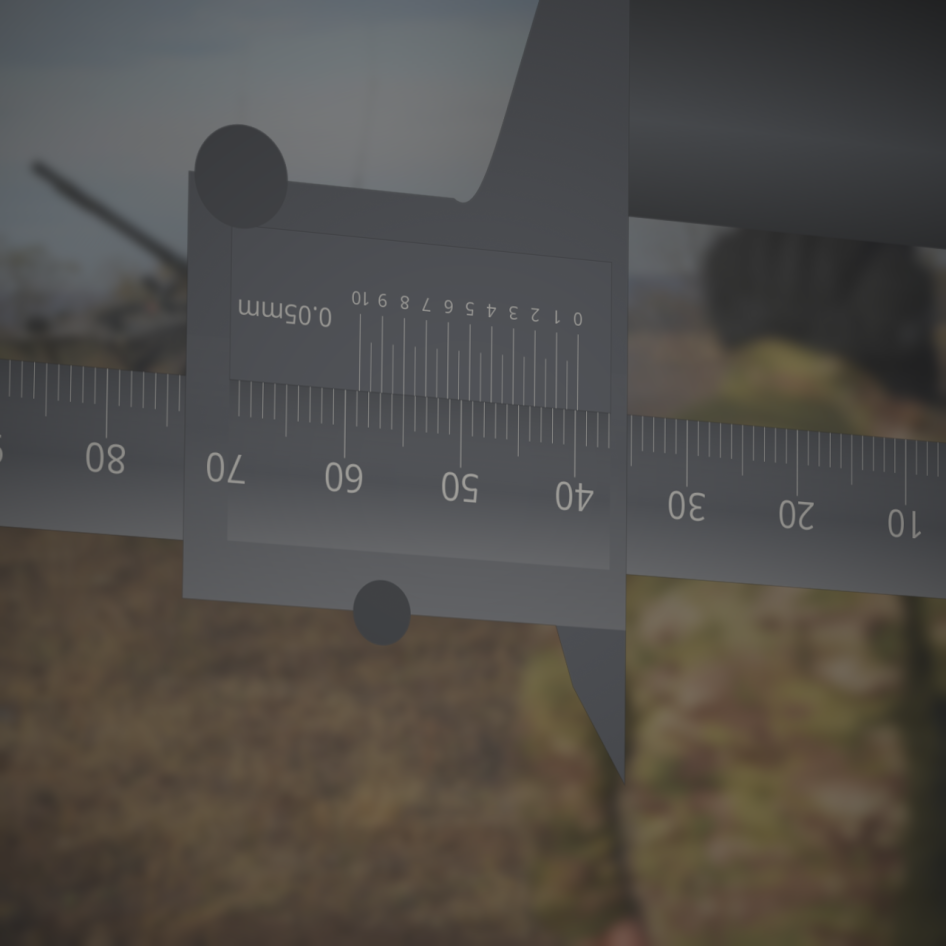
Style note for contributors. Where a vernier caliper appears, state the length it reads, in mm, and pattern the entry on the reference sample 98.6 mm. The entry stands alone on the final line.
39.8 mm
